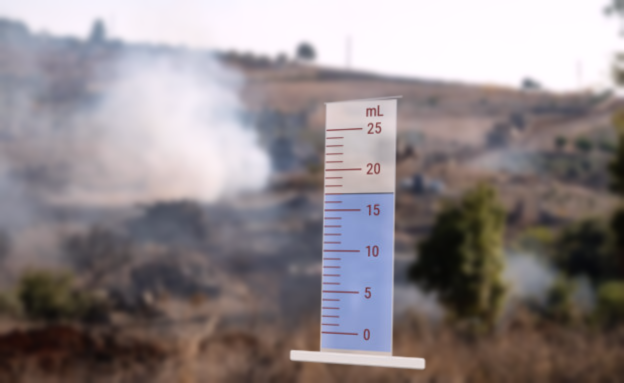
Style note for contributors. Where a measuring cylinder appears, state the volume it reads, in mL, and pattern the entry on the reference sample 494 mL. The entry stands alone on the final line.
17 mL
